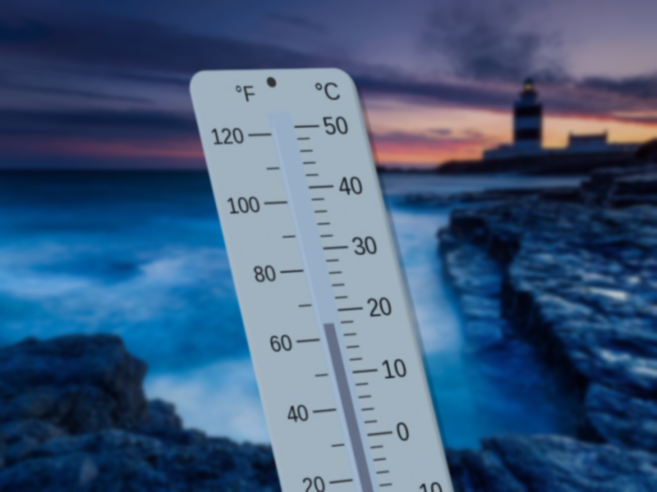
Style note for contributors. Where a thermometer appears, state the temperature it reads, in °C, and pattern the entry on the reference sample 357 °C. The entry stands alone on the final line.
18 °C
